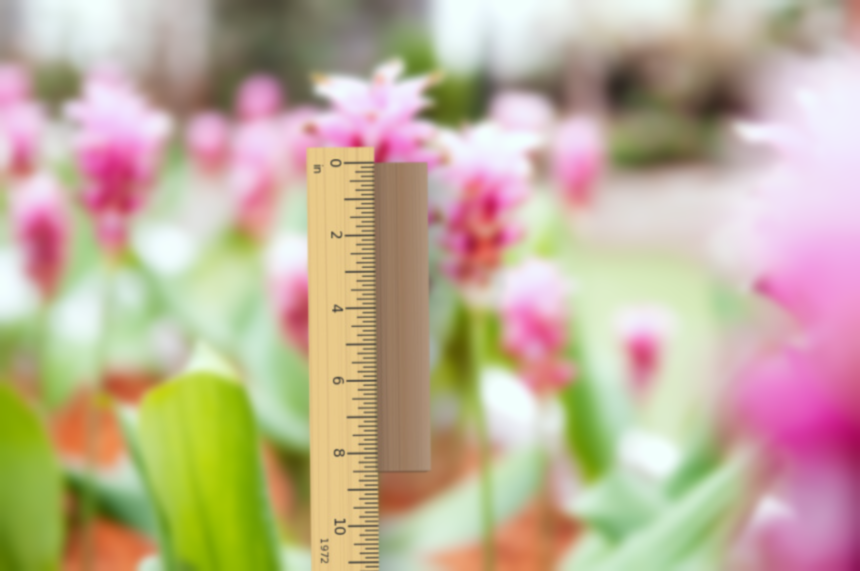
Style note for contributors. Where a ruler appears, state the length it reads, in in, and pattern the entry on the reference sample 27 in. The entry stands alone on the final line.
8.5 in
